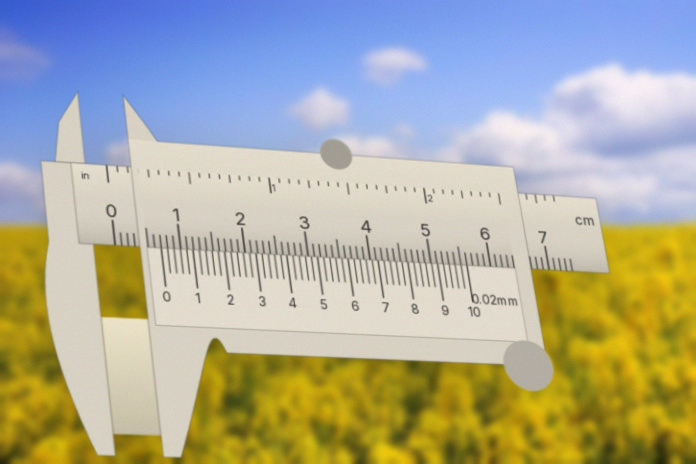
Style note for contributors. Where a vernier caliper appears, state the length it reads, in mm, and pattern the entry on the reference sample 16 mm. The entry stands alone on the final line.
7.0 mm
